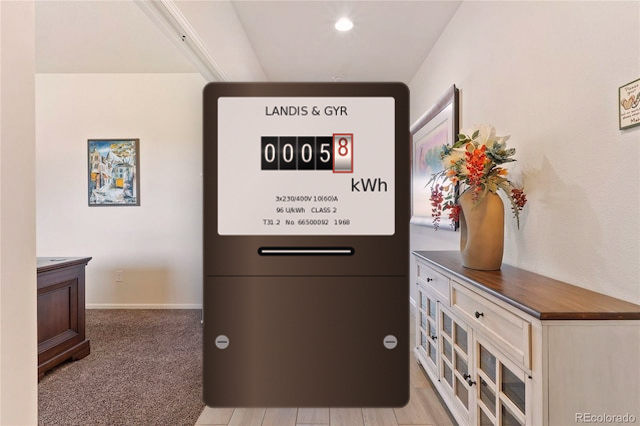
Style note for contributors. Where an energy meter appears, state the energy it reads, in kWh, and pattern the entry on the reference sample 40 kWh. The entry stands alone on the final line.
5.8 kWh
